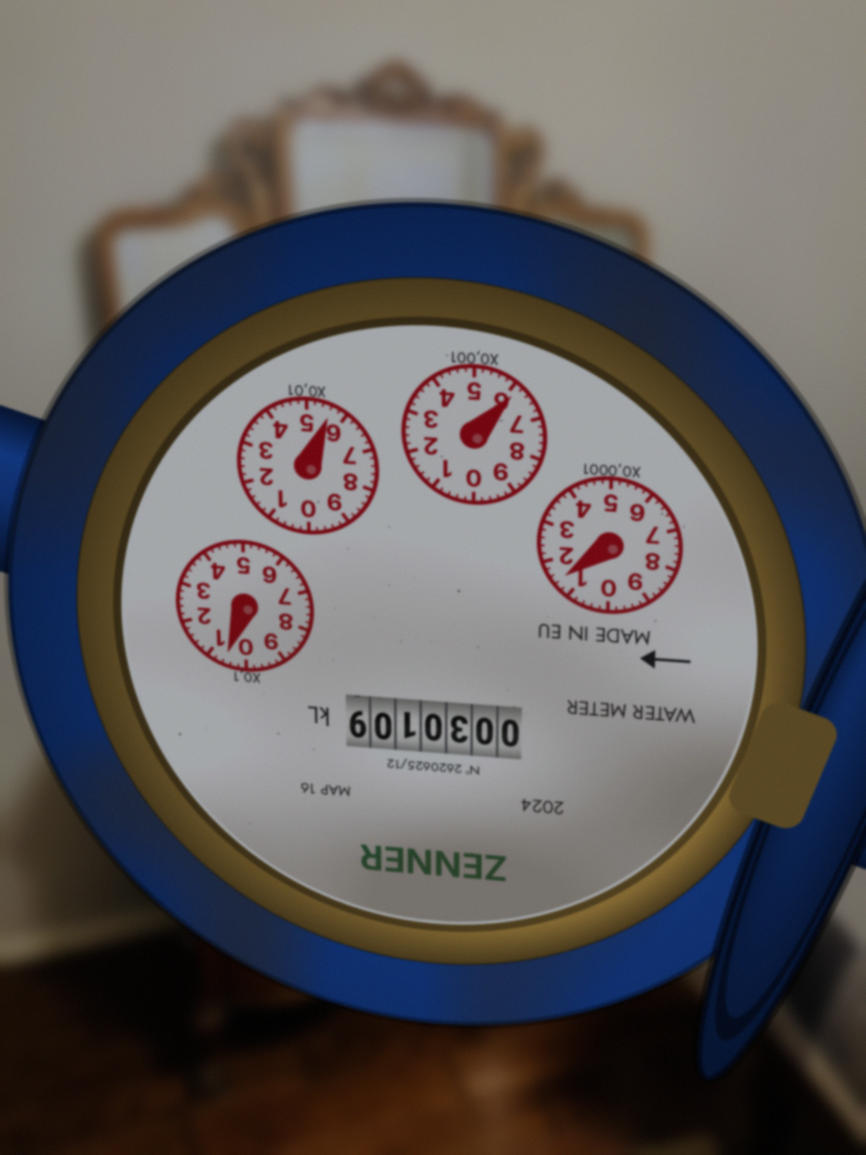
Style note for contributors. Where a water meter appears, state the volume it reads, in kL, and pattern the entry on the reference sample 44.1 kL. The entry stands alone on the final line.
30109.0561 kL
